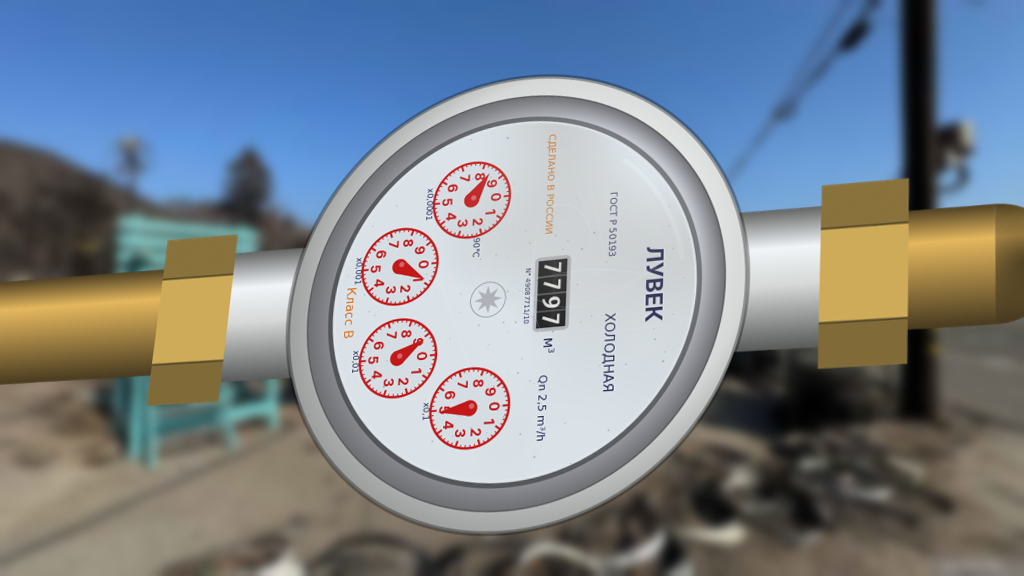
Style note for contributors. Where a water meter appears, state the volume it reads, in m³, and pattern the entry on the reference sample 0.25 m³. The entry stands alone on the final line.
7797.4908 m³
